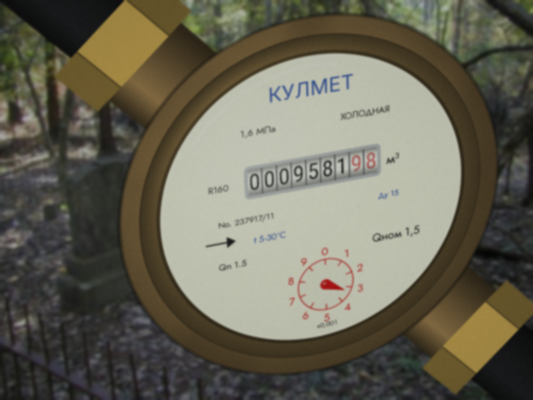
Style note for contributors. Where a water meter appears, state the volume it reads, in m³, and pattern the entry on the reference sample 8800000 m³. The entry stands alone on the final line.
9581.983 m³
